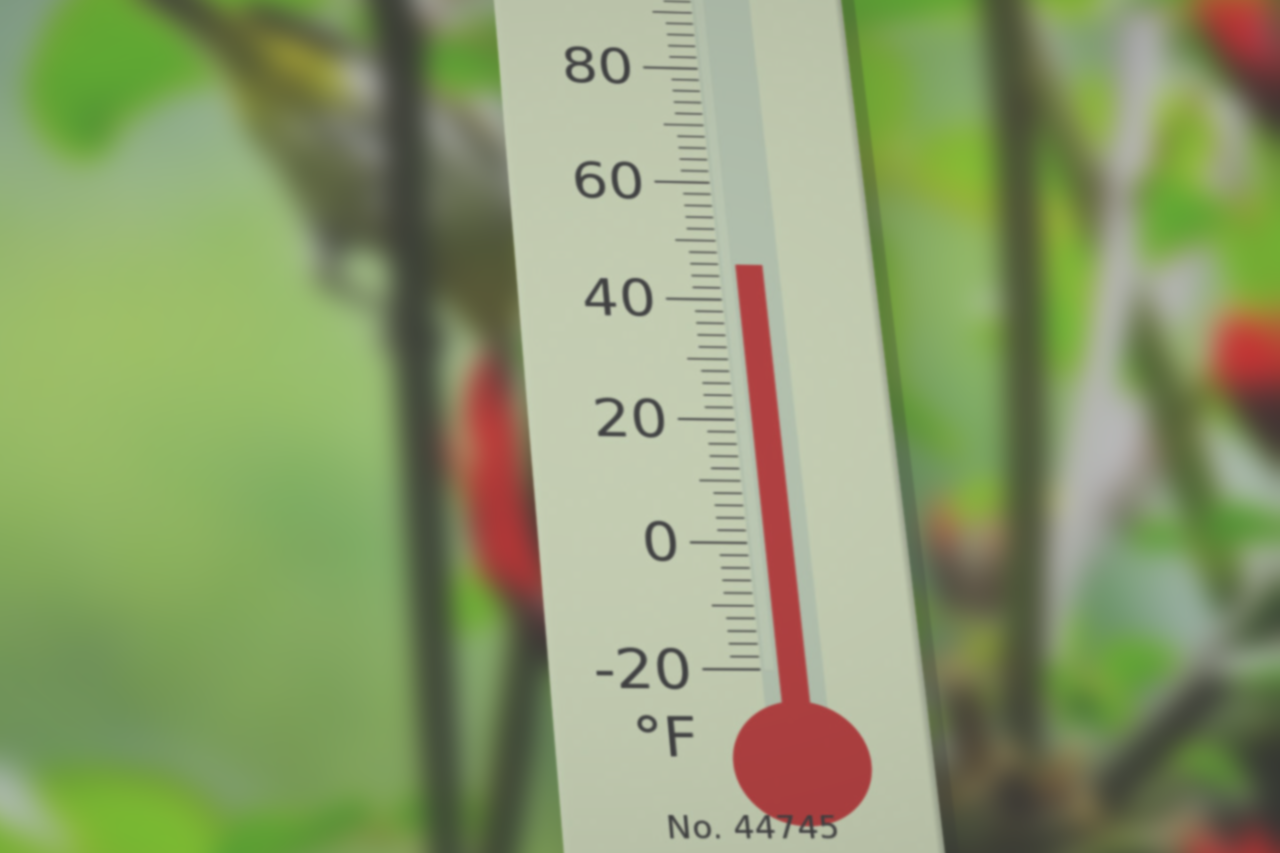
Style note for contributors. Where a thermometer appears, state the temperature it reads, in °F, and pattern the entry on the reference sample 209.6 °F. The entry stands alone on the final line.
46 °F
